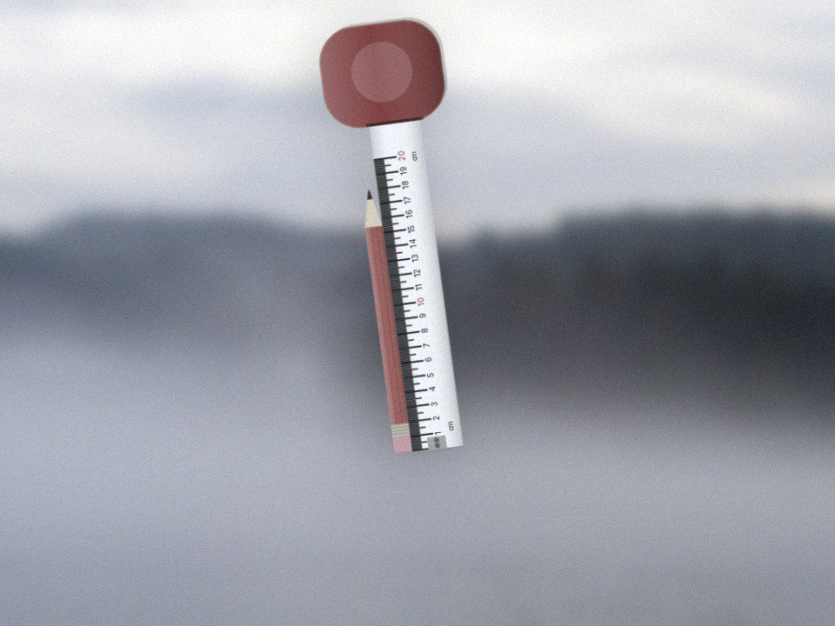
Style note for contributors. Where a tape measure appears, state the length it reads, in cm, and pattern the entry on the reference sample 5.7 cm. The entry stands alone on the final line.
18 cm
